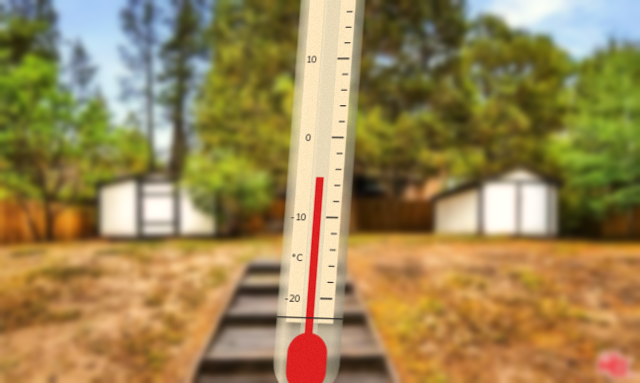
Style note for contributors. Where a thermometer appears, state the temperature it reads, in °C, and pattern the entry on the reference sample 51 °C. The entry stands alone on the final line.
-5 °C
